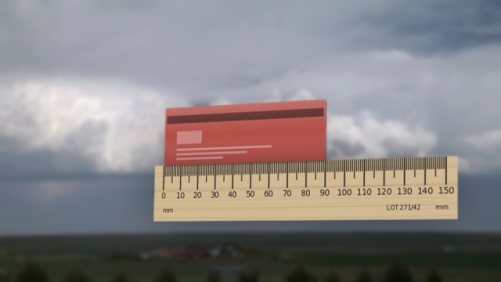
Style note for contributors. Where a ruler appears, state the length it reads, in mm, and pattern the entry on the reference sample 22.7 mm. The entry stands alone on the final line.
90 mm
